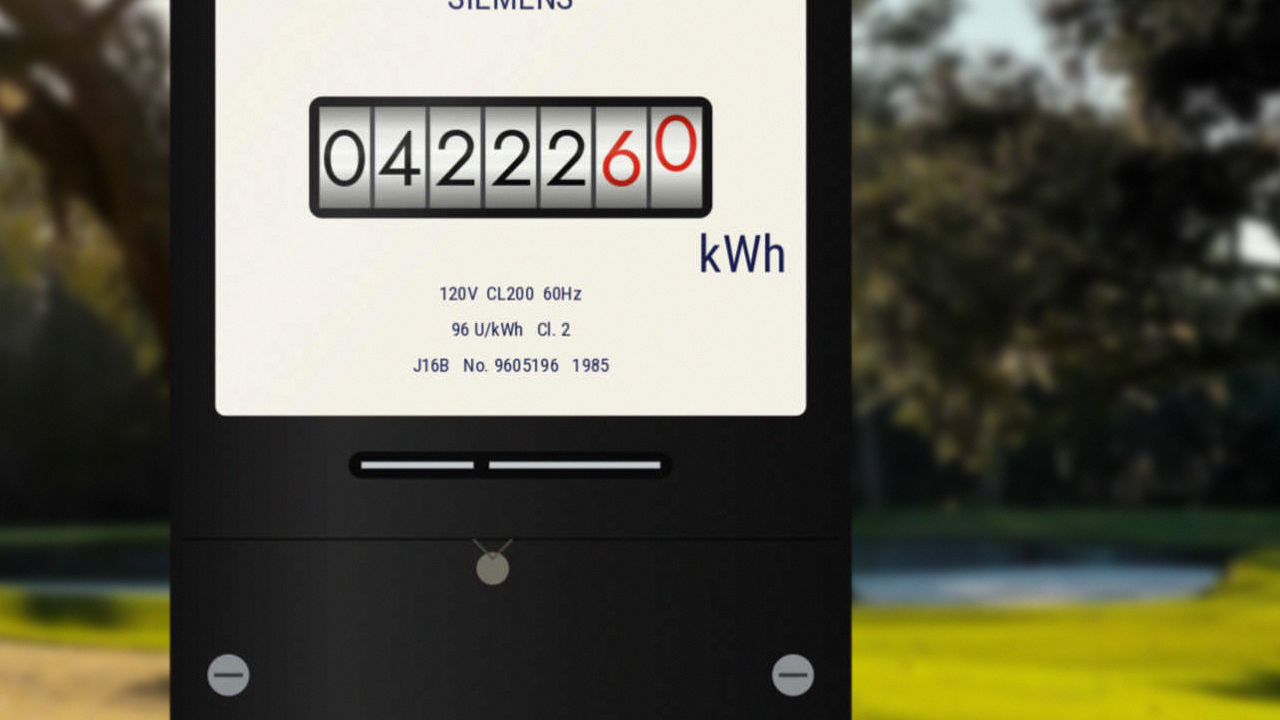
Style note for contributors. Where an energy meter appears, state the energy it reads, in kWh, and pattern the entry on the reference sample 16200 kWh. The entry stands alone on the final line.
4222.60 kWh
